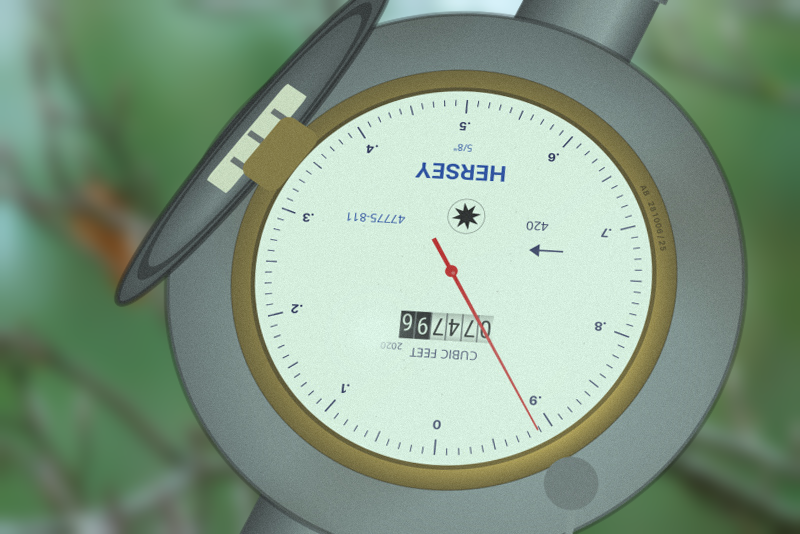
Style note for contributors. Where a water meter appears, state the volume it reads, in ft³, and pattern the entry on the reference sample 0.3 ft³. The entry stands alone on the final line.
74795.91 ft³
